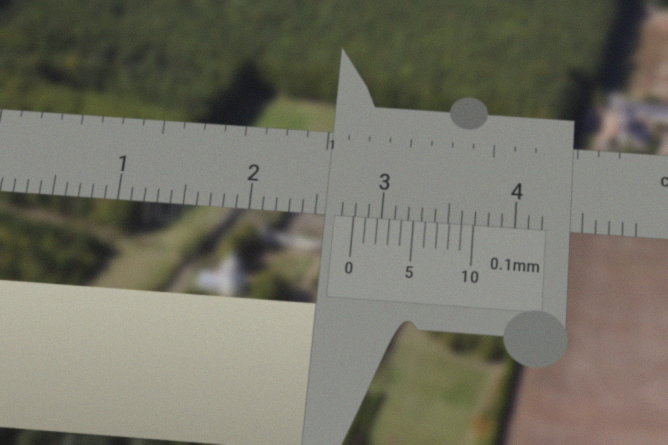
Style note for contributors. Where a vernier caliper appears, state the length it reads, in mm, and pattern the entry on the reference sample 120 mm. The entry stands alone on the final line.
27.9 mm
